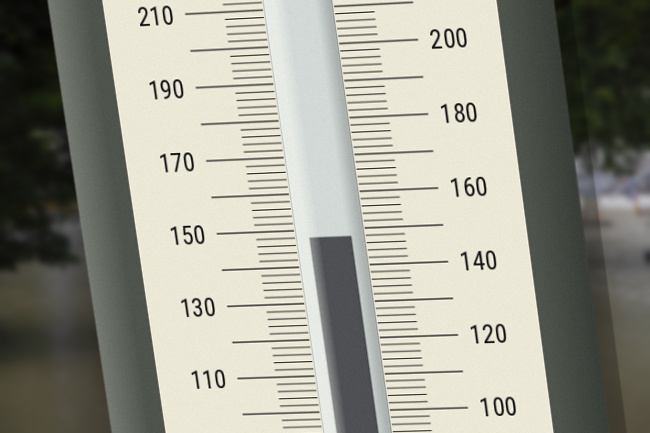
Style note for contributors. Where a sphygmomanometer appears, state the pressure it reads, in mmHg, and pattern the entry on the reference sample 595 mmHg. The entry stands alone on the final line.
148 mmHg
